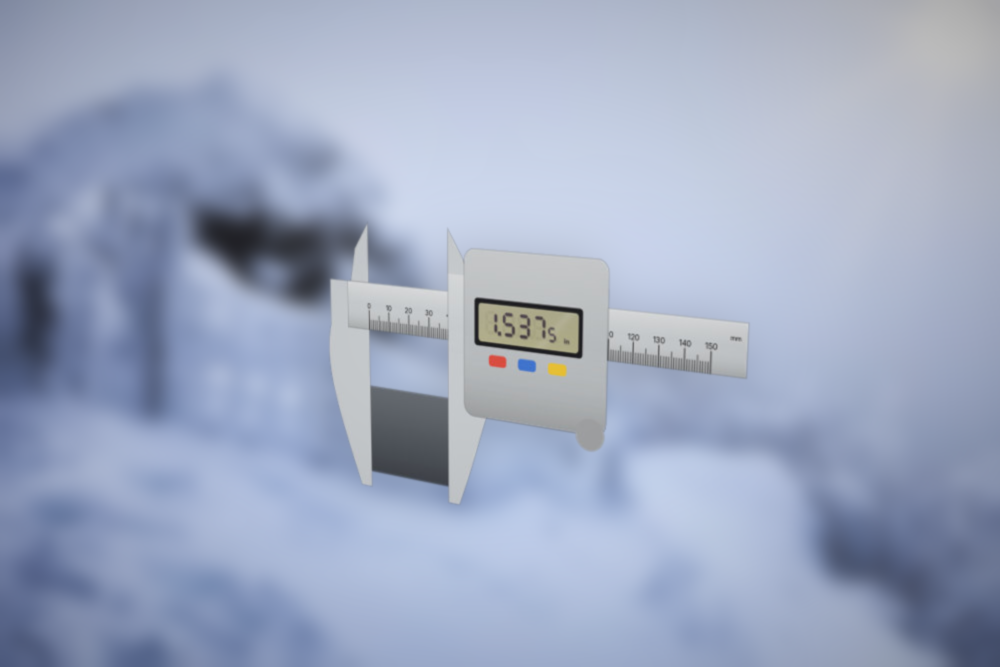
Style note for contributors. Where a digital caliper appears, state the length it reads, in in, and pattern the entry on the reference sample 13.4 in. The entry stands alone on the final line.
1.5375 in
